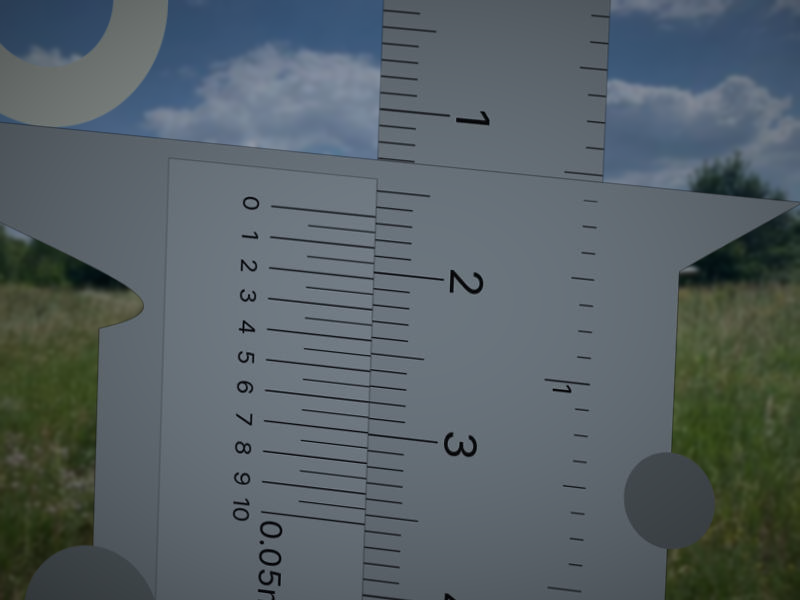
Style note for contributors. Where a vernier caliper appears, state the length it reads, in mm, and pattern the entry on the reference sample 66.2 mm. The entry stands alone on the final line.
16.6 mm
